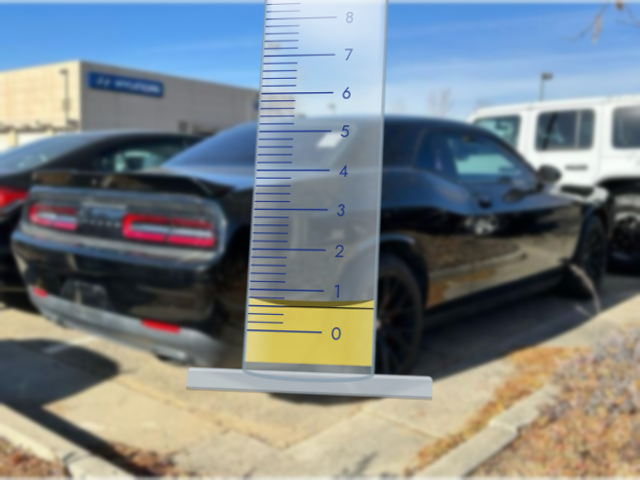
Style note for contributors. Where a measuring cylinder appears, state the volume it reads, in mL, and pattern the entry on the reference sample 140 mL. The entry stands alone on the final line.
0.6 mL
